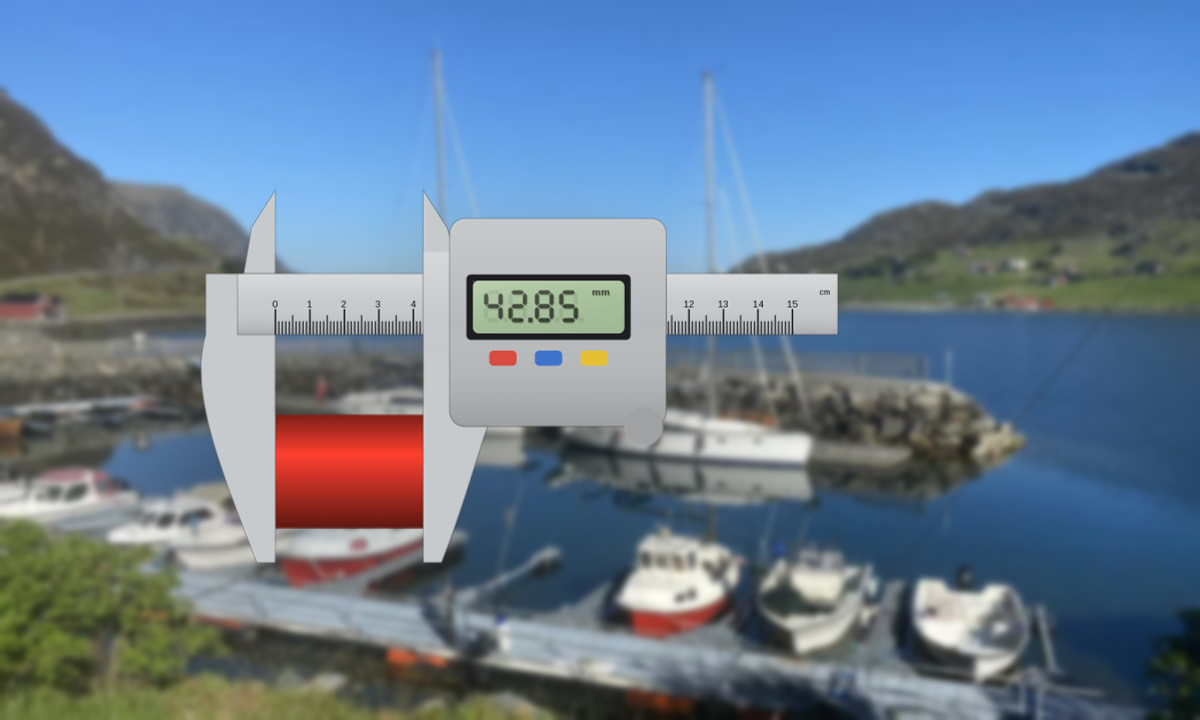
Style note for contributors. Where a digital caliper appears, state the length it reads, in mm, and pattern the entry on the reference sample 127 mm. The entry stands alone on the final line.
42.85 mm
